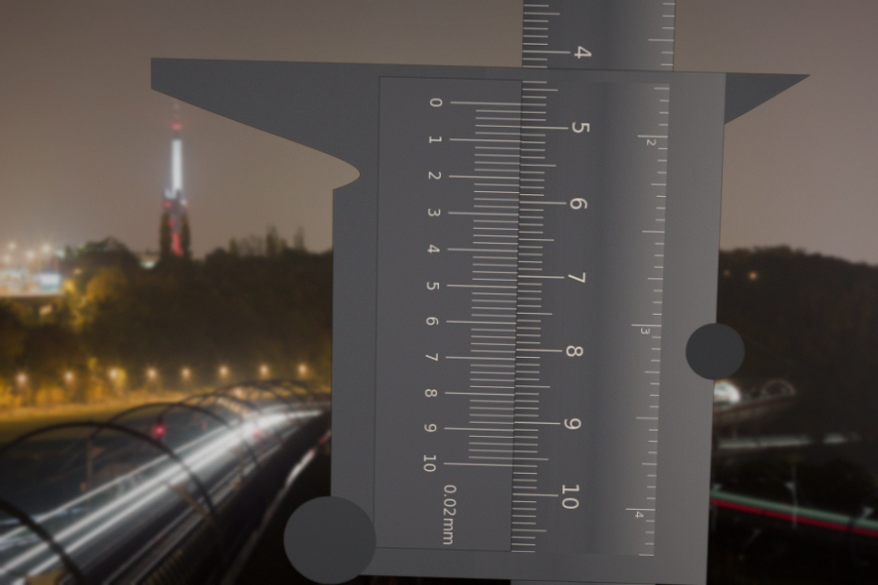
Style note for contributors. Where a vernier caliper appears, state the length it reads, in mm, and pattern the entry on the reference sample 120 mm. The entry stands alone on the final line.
47.0 mm
